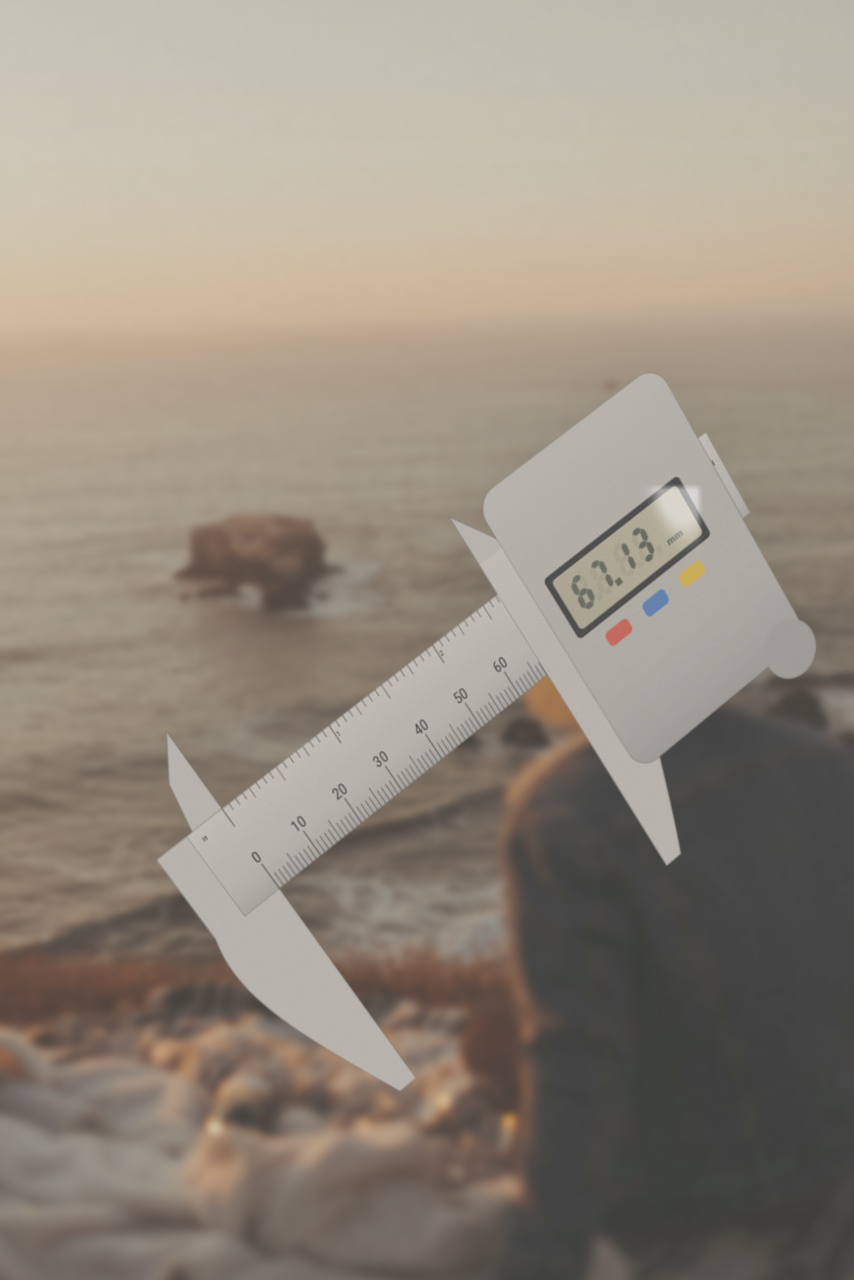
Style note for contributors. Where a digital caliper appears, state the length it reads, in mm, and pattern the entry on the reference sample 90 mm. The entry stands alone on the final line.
67.13 mm
